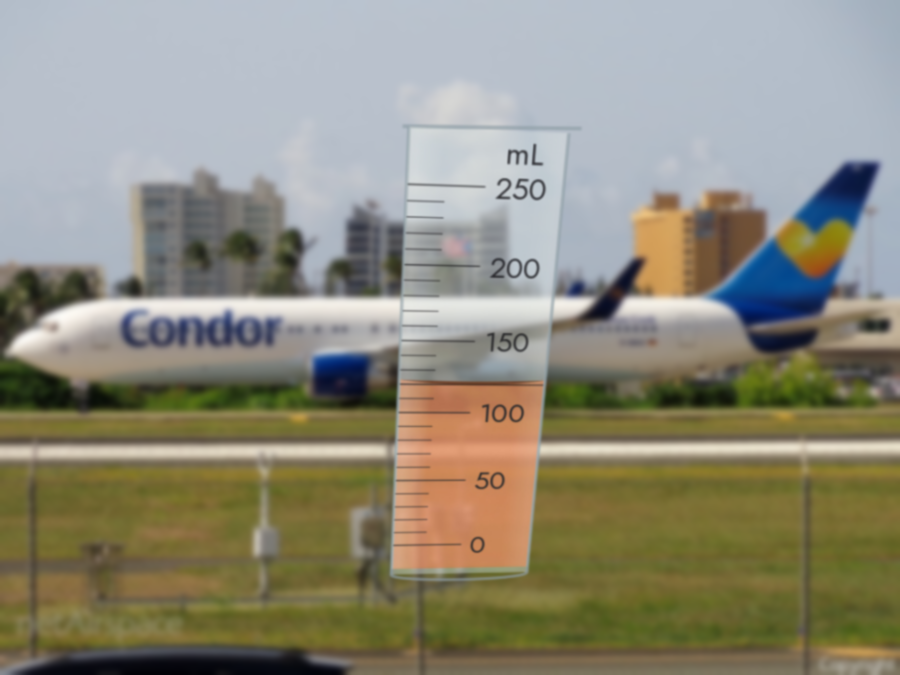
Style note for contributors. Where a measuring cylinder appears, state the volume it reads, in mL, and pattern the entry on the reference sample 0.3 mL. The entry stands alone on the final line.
120 mL
